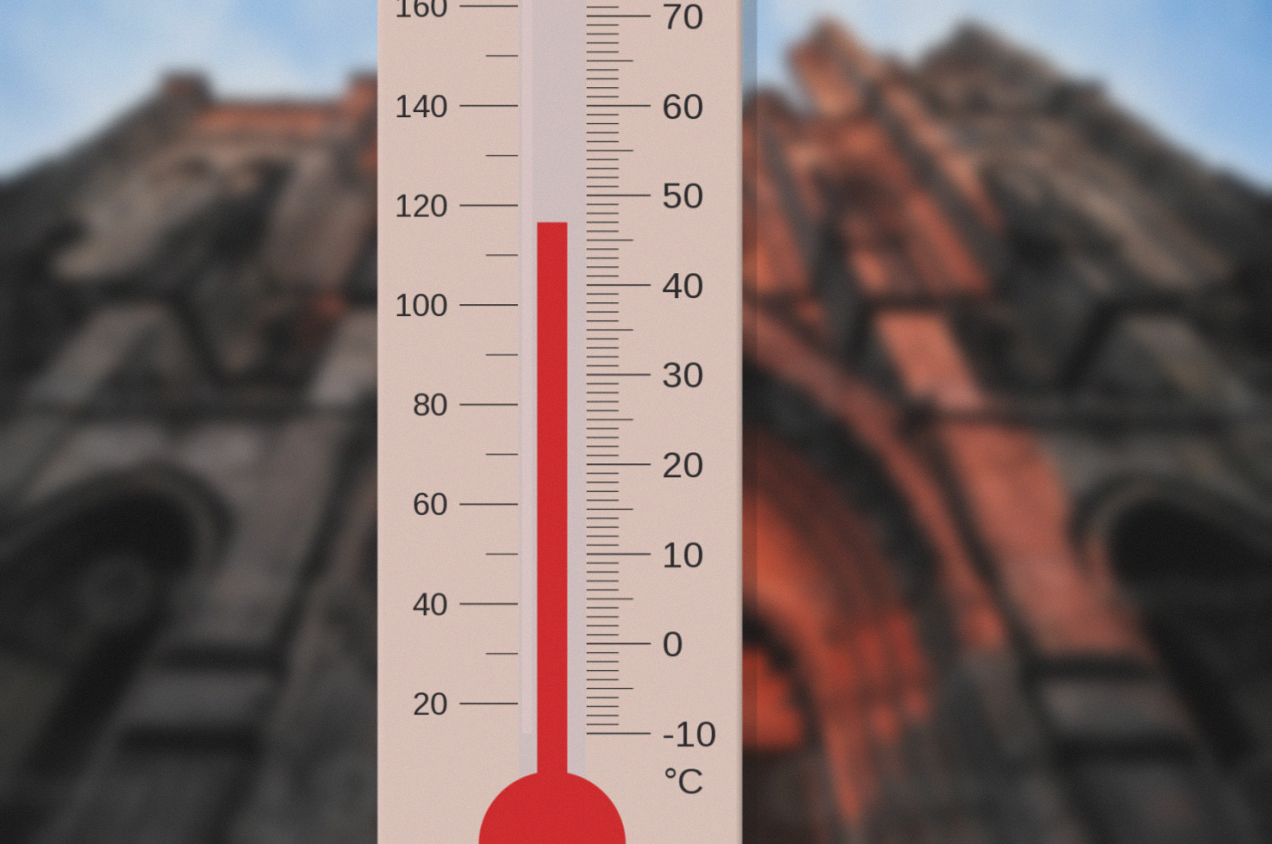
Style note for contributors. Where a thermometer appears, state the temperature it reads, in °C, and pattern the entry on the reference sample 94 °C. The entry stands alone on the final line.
47 °C
